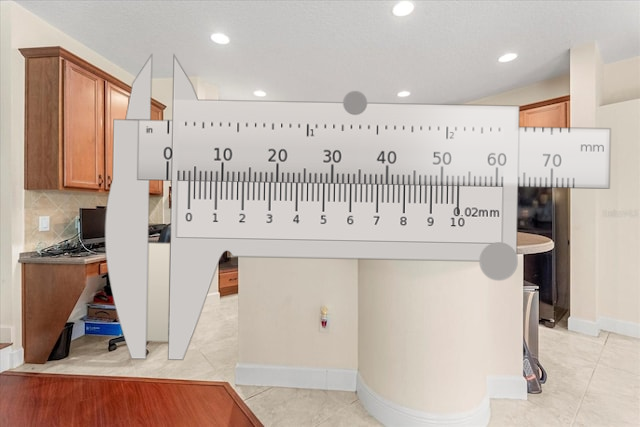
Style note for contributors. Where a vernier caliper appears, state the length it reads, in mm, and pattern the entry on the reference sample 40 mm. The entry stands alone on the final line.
4.0 mm
